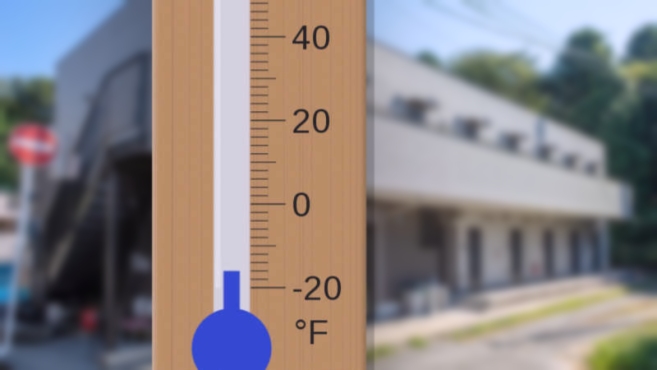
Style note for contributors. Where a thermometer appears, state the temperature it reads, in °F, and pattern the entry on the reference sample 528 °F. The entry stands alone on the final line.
-16 °F
